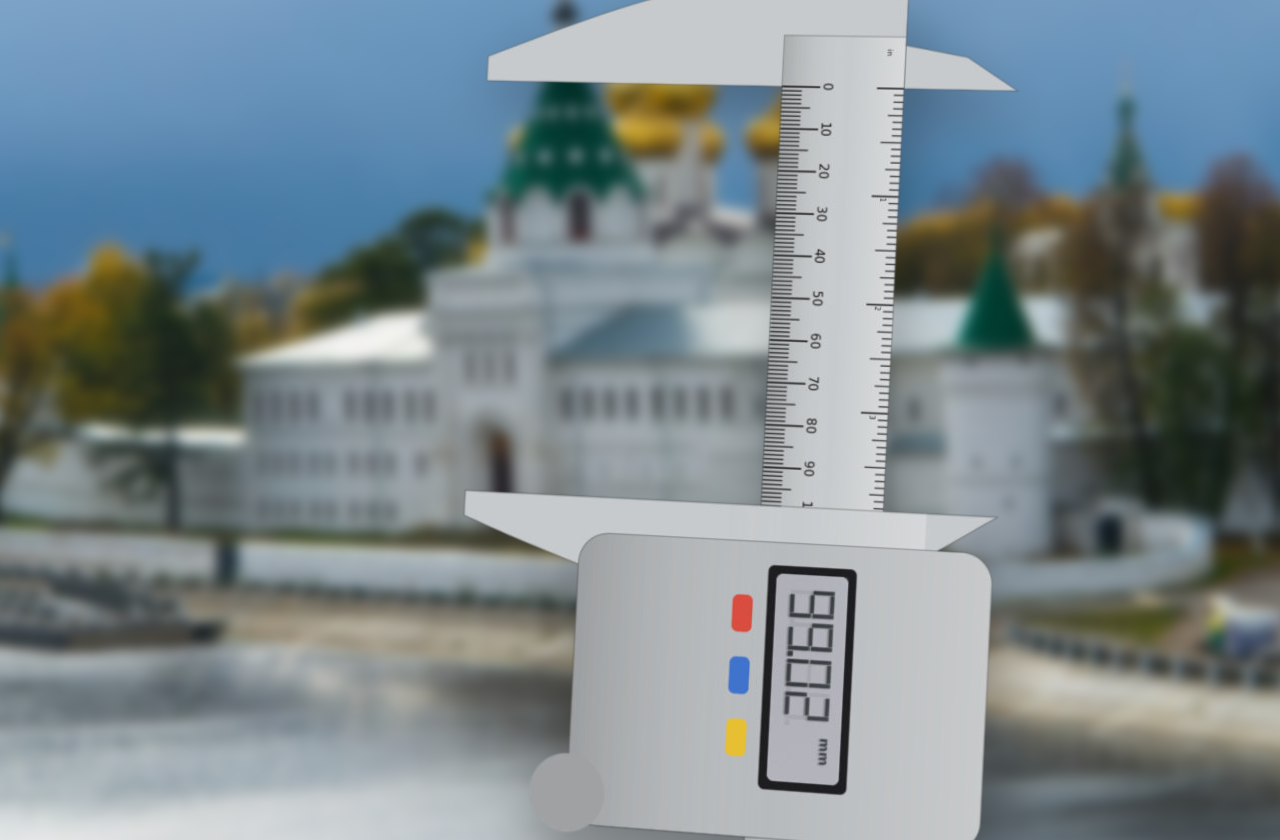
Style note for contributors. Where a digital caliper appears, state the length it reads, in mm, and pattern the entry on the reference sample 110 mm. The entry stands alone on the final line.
99.02 mm
